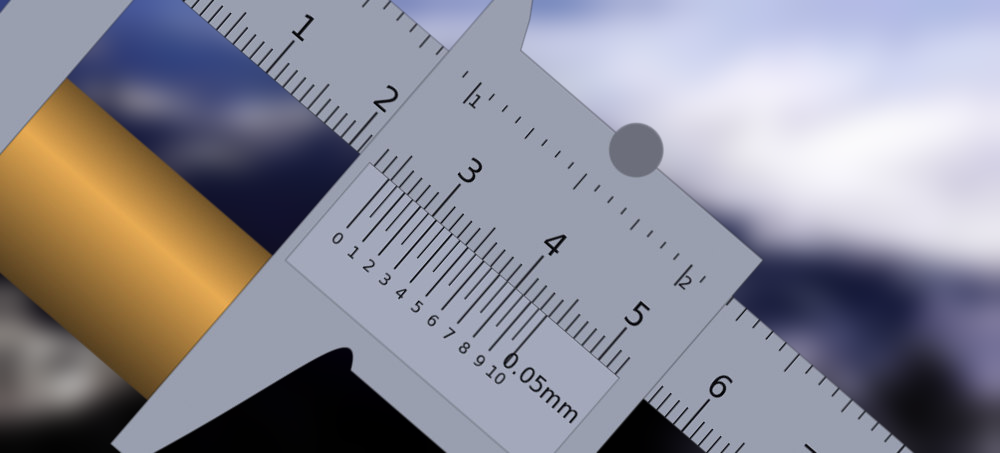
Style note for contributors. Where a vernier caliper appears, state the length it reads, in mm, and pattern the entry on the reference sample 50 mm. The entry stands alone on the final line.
24.8 mm
